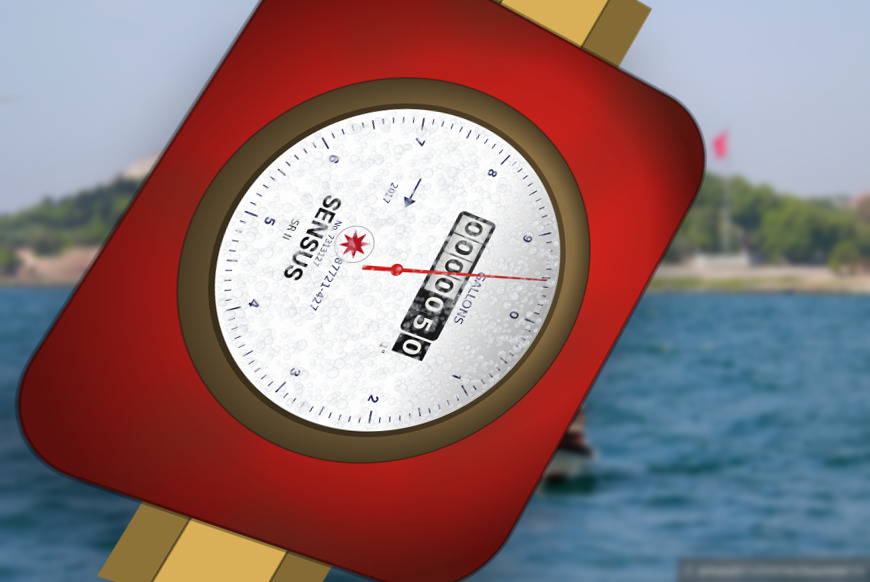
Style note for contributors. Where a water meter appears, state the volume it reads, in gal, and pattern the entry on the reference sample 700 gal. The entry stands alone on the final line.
49.5 gal
